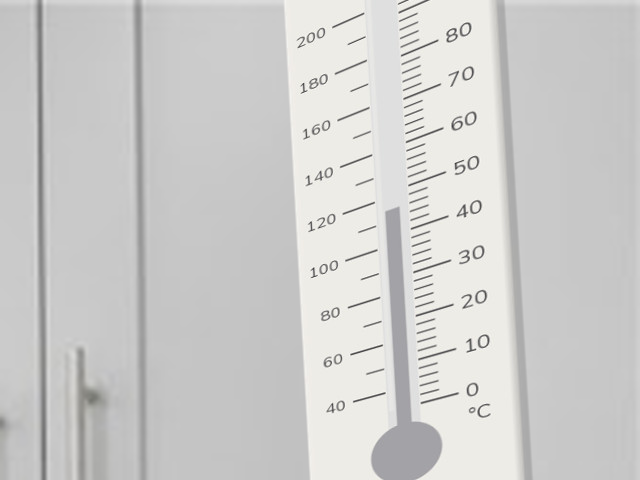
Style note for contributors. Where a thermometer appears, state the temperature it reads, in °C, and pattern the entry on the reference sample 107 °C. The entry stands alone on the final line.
46 °C
